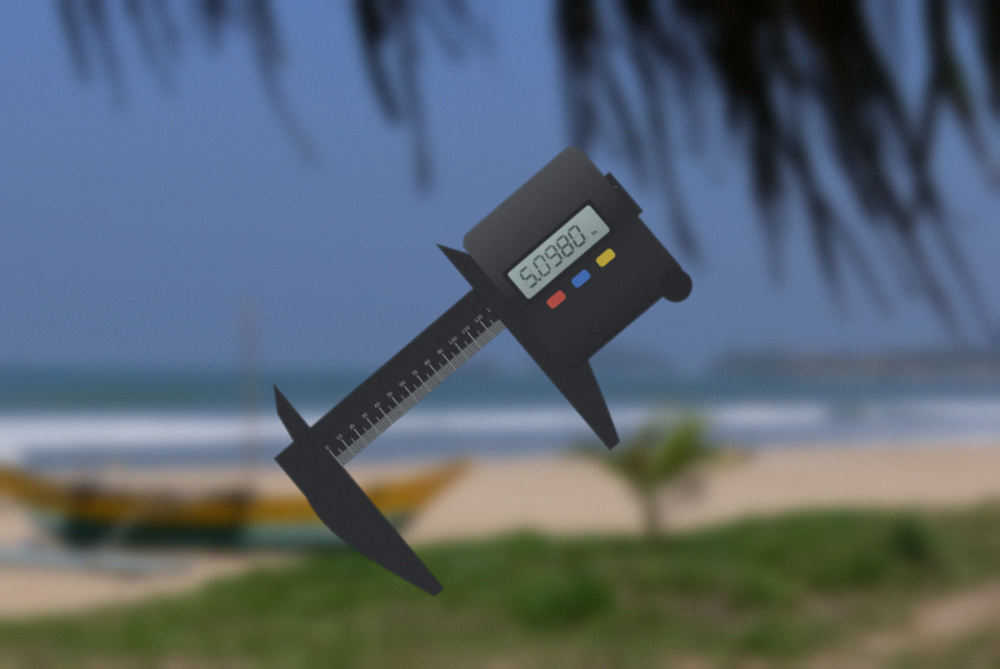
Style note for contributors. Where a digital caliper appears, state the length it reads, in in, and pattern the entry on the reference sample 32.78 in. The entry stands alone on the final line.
5.0980 in
